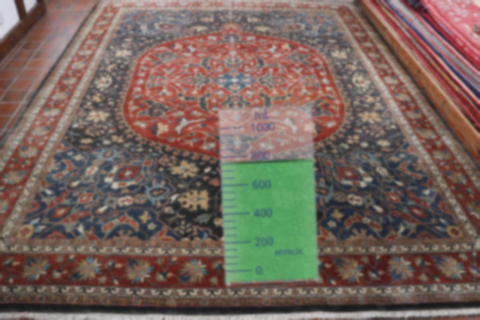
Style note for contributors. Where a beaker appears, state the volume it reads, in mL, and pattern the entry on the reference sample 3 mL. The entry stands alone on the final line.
750 mL
